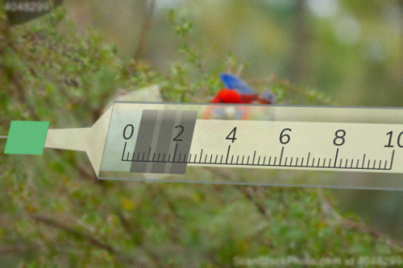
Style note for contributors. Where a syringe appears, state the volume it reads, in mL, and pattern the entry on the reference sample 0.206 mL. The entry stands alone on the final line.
0.4 mL
